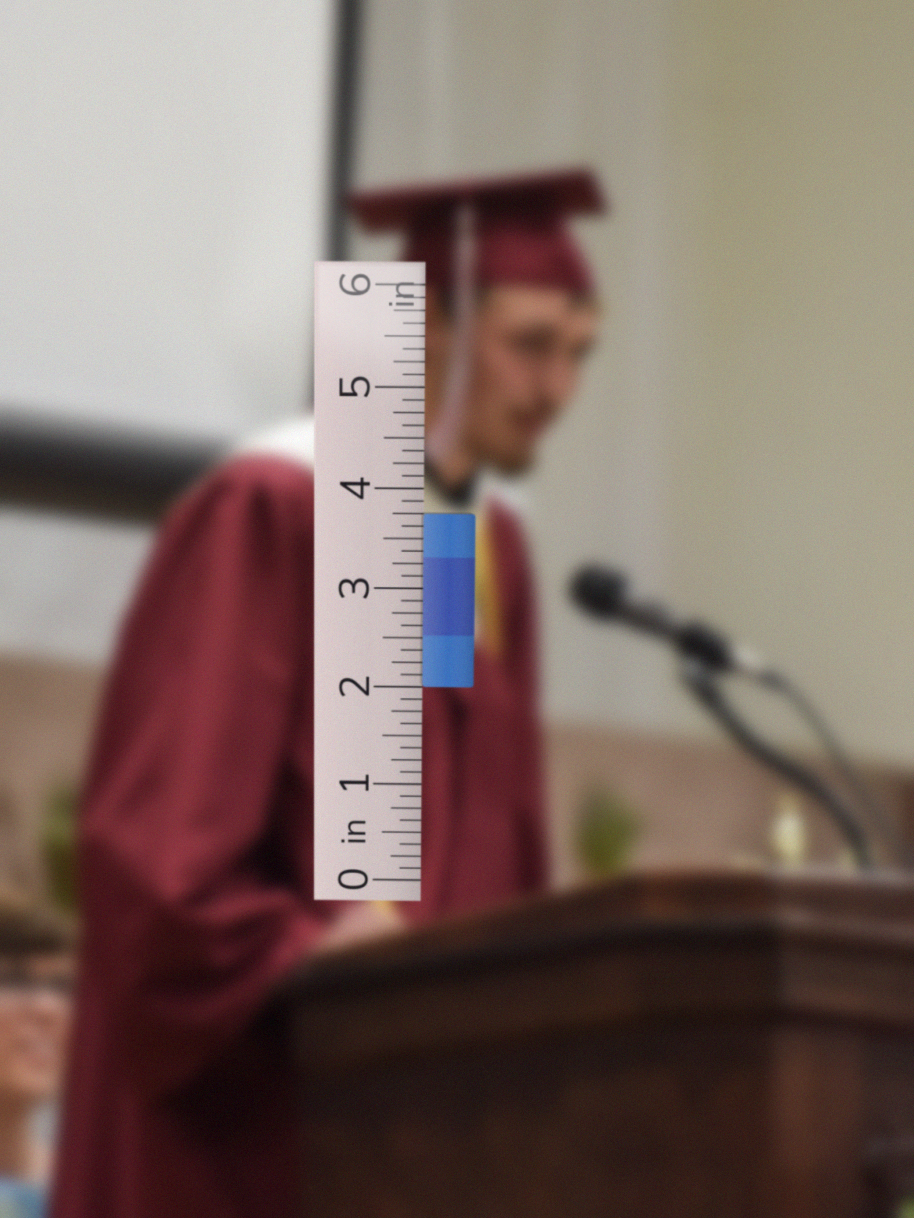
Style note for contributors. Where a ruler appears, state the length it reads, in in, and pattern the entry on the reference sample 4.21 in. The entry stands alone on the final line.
1.75 in
